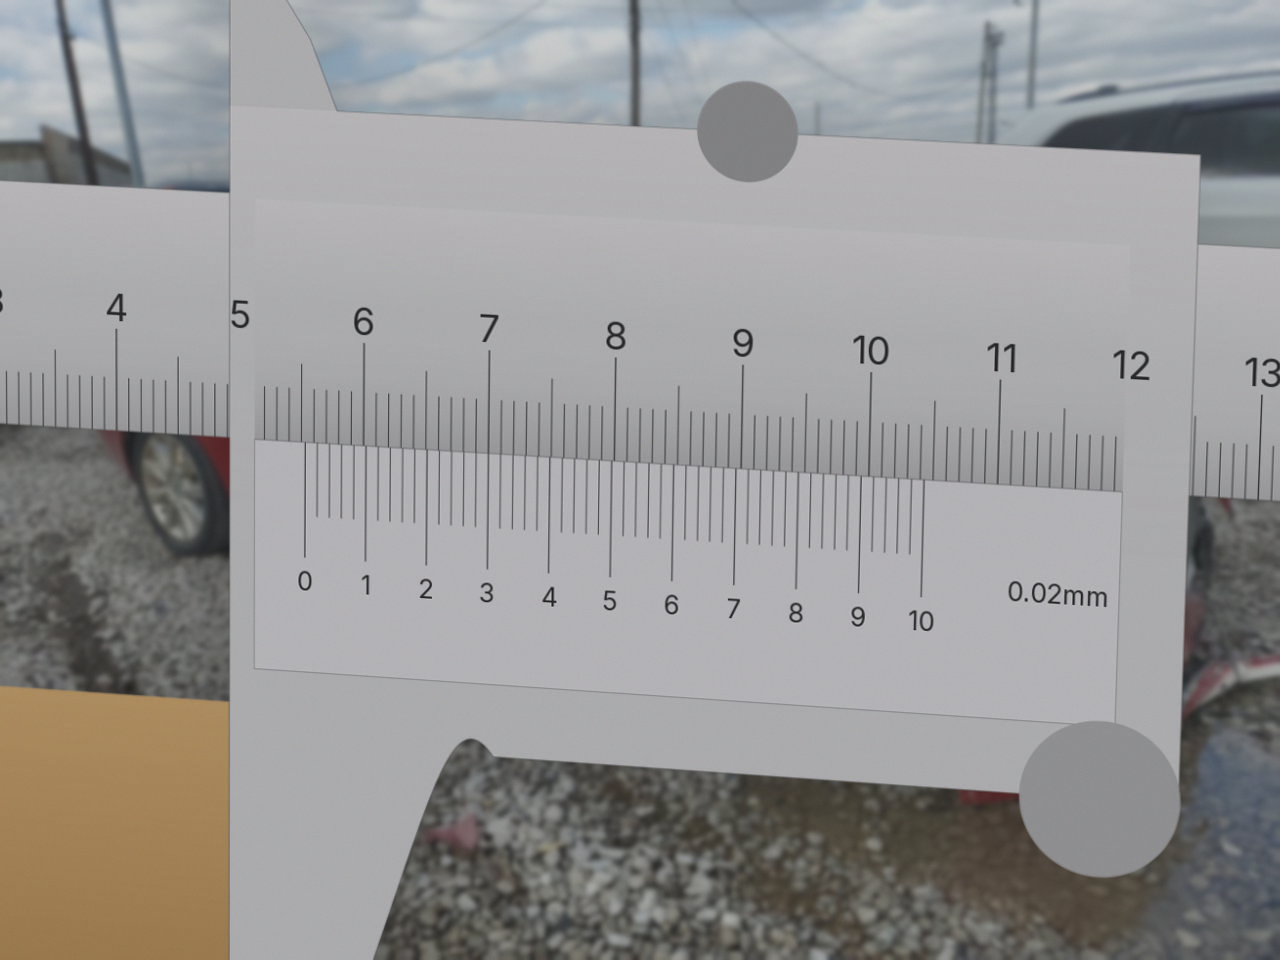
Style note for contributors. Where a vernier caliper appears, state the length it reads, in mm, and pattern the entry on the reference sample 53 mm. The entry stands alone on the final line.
55.3 mm
